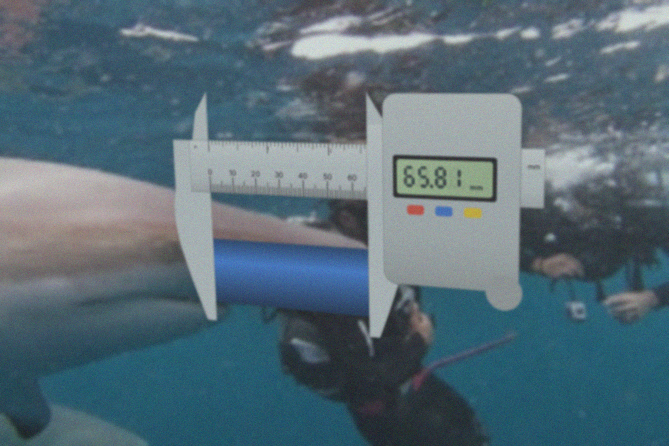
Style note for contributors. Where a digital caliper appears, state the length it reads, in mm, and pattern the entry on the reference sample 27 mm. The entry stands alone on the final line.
65.81 mm
